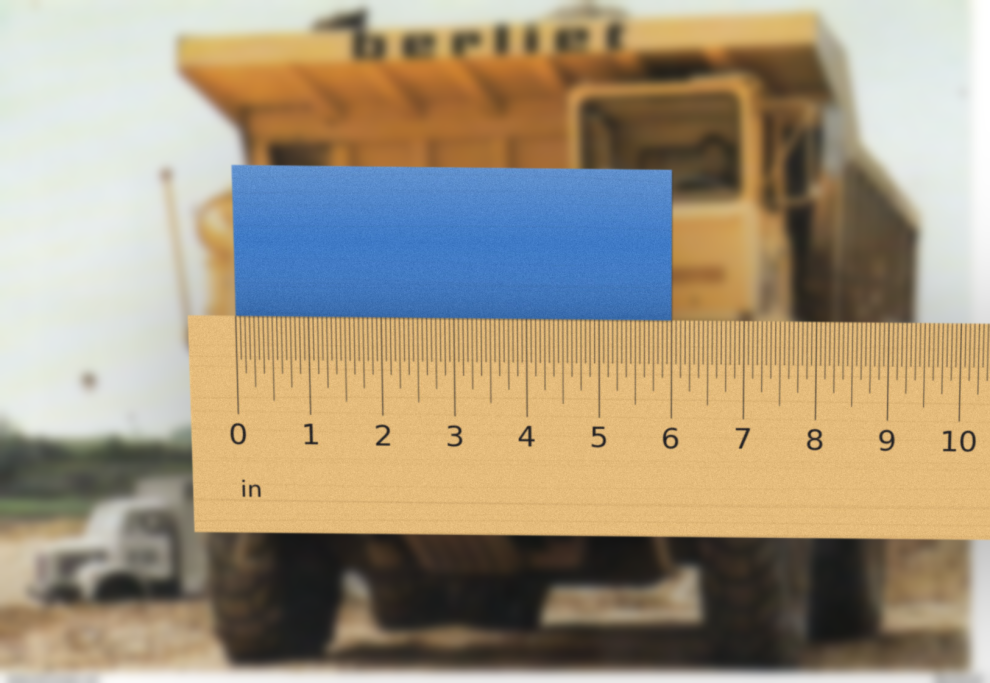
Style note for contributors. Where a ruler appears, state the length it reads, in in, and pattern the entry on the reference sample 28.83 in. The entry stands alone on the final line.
6 in
